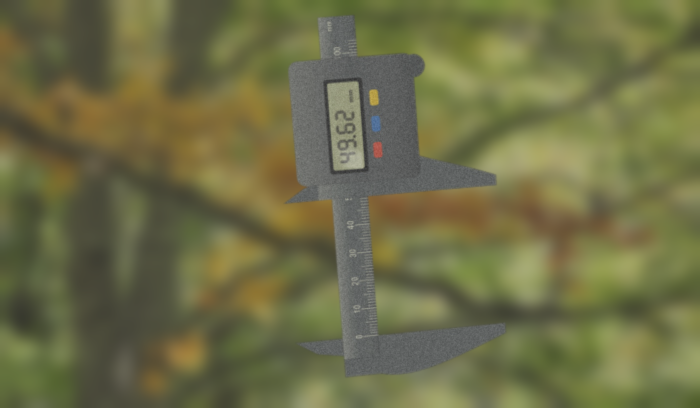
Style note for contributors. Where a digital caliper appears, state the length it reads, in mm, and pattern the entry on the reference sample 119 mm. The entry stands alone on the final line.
49.62 mm
